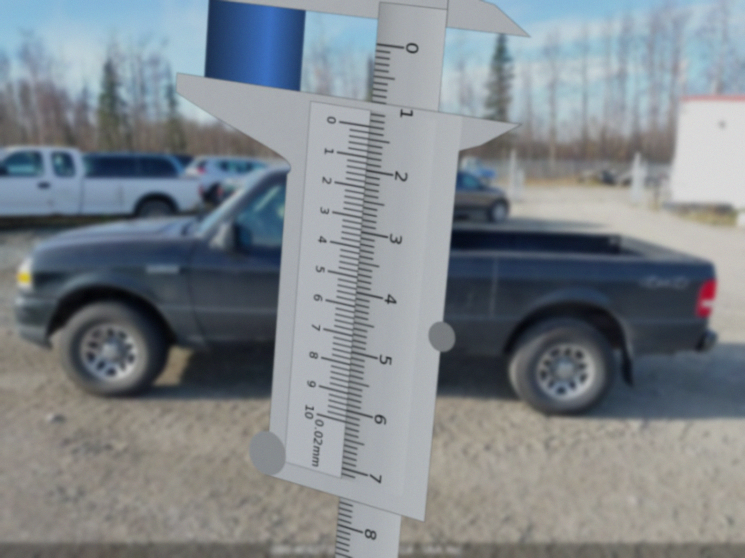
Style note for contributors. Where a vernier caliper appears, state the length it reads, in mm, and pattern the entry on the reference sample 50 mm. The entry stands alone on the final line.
13.0 mm
